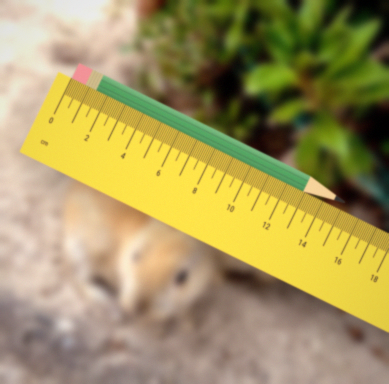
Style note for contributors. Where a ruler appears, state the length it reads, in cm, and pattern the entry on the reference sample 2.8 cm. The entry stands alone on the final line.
15 cm
